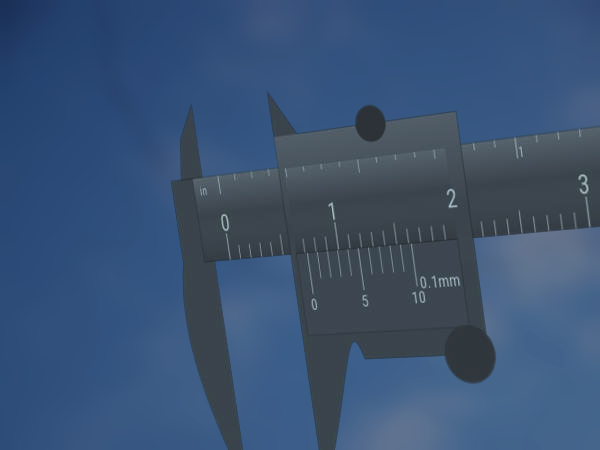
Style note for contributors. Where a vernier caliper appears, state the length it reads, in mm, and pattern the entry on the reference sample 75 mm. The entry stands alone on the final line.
7.2 mm
